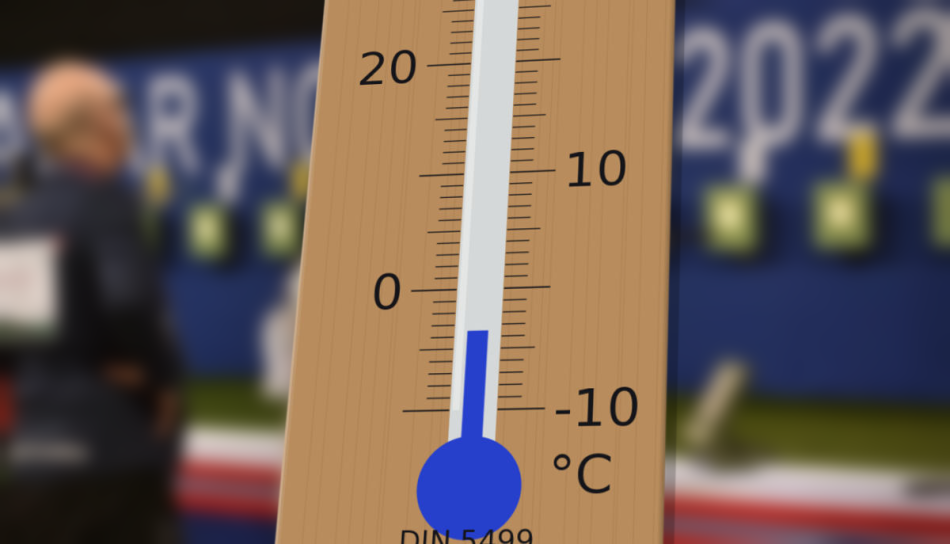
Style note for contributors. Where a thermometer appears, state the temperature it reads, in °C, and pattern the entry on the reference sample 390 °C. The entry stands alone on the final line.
-3.5 °C
